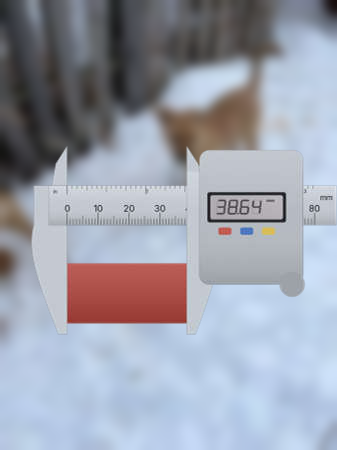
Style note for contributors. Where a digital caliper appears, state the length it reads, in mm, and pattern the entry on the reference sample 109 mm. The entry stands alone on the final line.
38.64 mm
